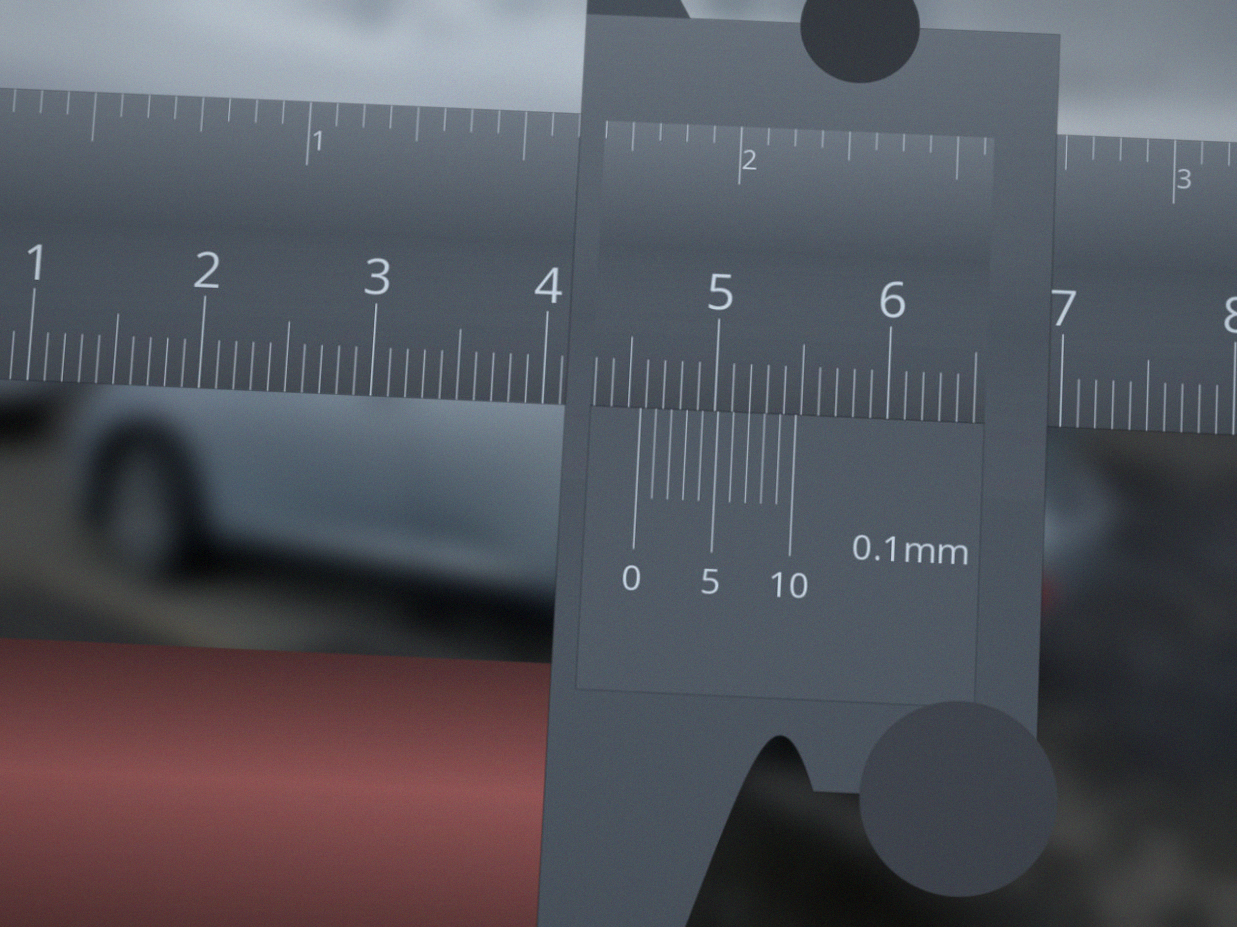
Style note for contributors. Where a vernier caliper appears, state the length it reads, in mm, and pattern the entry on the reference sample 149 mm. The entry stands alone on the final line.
45.7 mm
